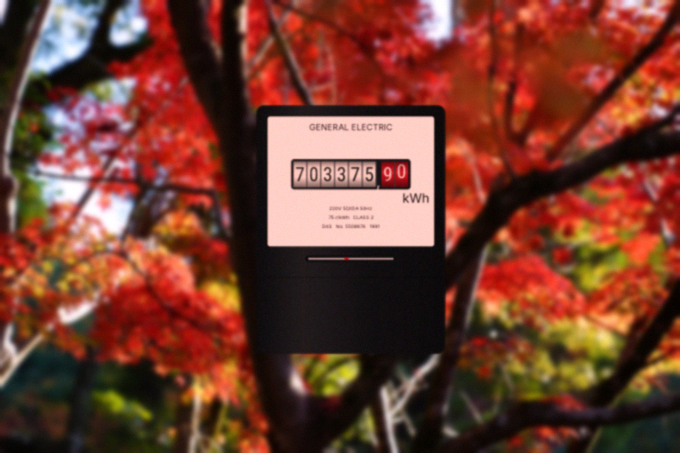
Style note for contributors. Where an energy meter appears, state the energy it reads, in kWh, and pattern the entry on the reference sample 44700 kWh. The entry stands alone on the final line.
703375.90 kWh
